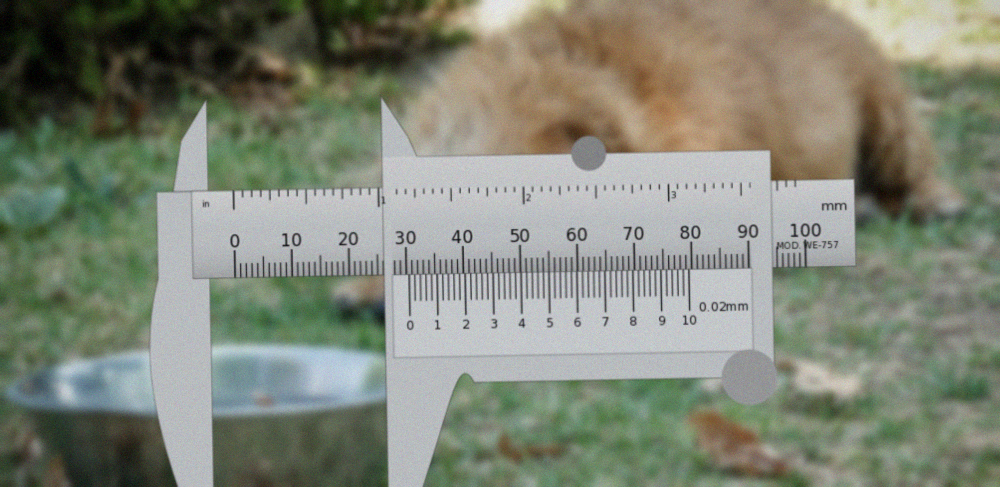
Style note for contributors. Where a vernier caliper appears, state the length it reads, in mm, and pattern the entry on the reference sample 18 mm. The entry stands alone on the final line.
30.5 mm
